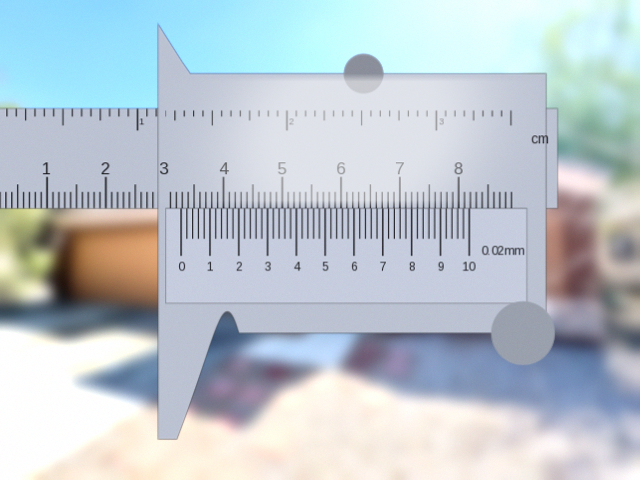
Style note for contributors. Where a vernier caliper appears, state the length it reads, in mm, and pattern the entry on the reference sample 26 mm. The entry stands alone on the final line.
32.8 mm
